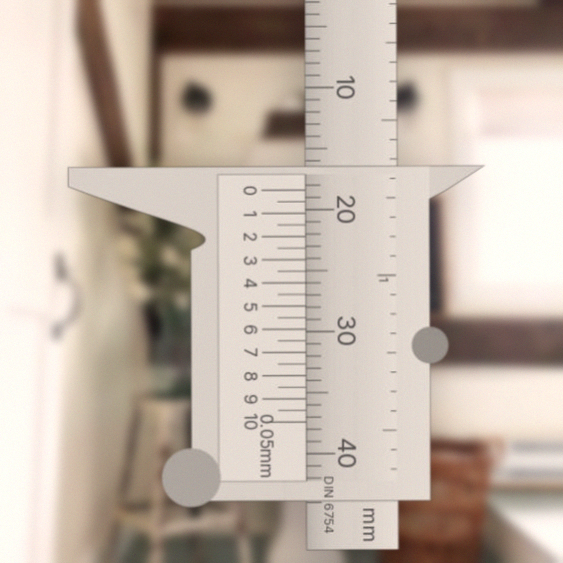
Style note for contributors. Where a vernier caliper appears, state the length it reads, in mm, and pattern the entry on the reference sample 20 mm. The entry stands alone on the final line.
18.4 mm
